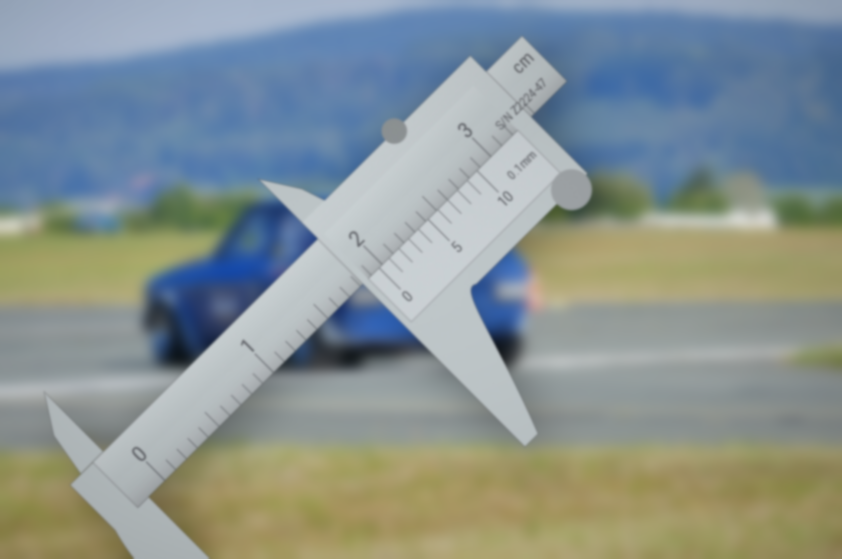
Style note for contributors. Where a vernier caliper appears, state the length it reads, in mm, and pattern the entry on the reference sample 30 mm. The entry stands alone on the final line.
19.7 mm
